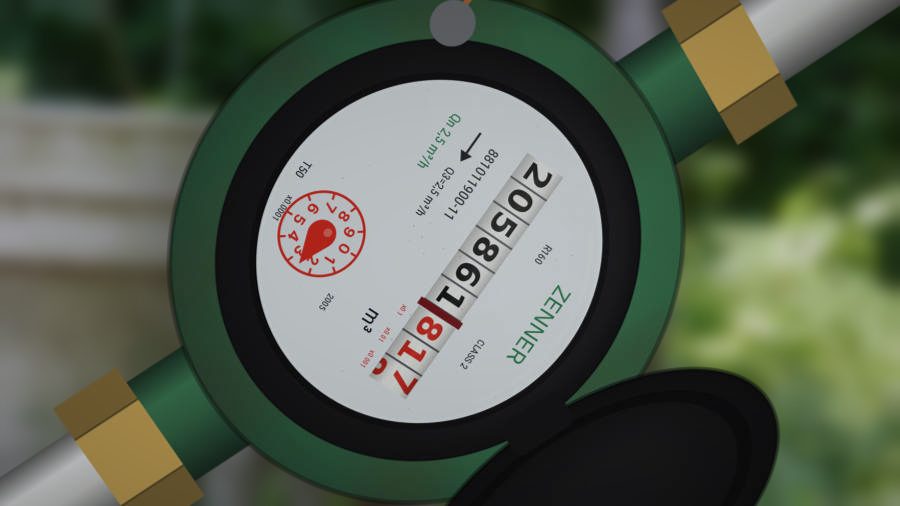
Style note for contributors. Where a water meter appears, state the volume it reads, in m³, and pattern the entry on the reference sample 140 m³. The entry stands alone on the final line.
205861.8172 m³
